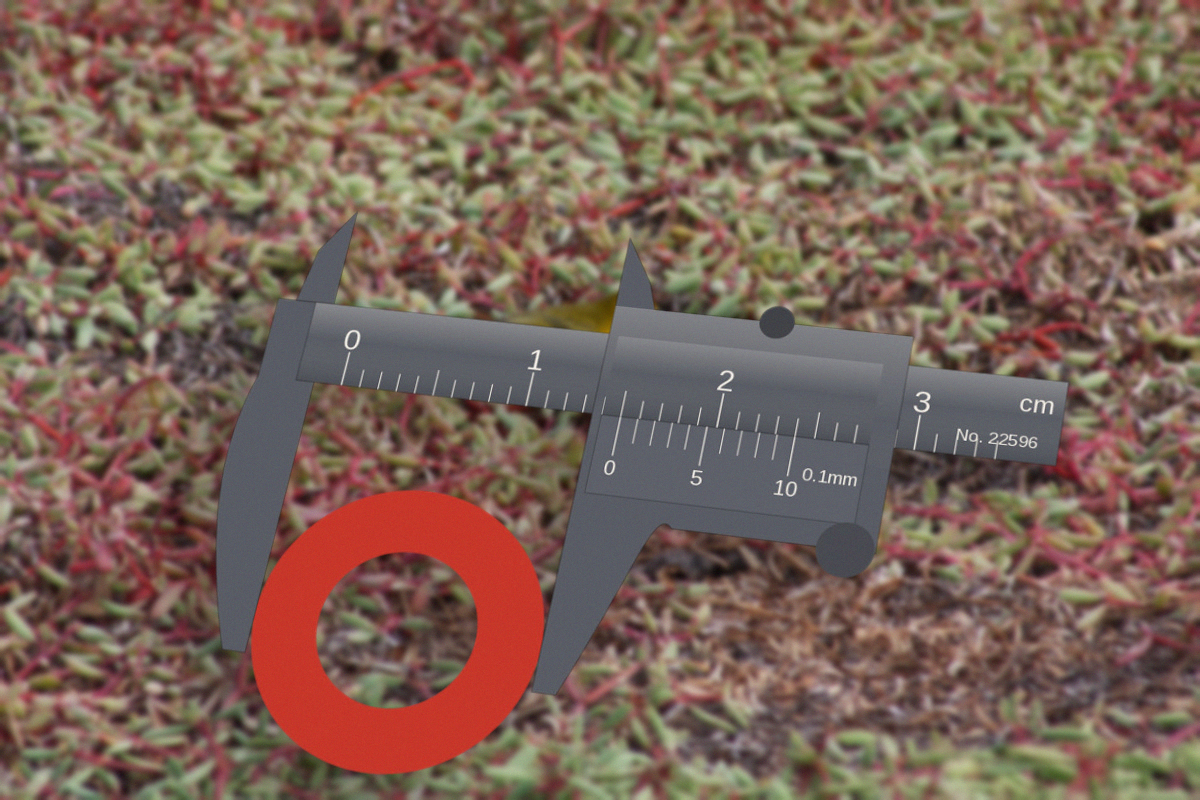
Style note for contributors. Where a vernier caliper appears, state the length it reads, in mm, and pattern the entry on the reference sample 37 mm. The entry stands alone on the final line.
15.0 mm
